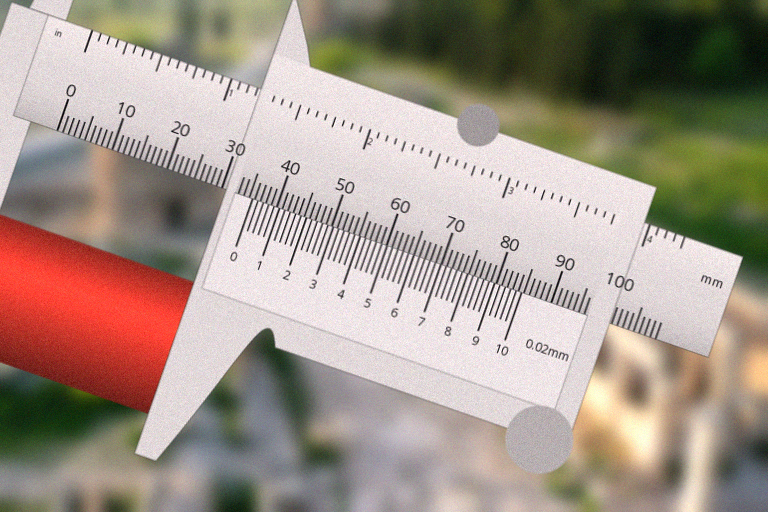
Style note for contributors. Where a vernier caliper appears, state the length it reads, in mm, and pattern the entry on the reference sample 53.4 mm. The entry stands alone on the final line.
35.6 mm
